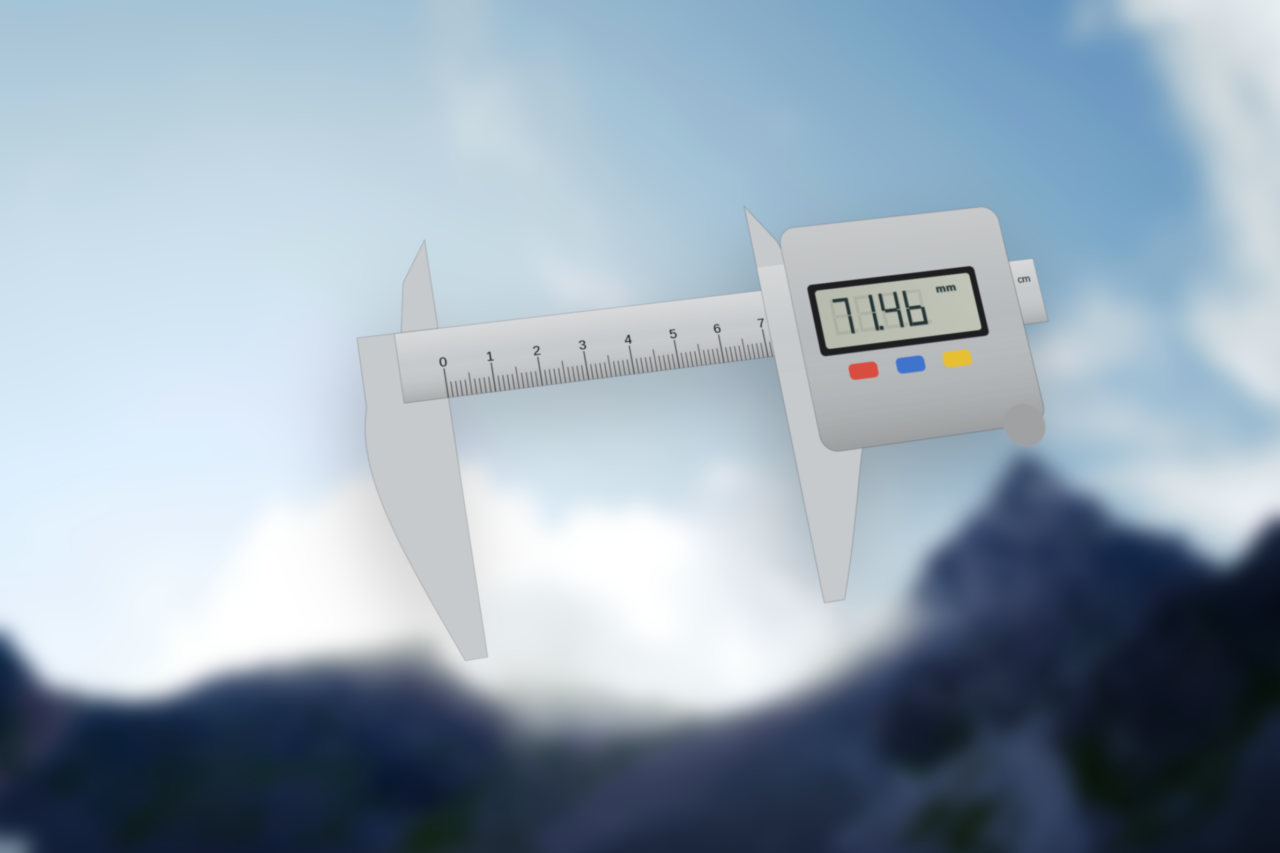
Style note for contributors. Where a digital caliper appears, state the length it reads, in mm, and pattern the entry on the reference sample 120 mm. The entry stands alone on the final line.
71.46 mm
